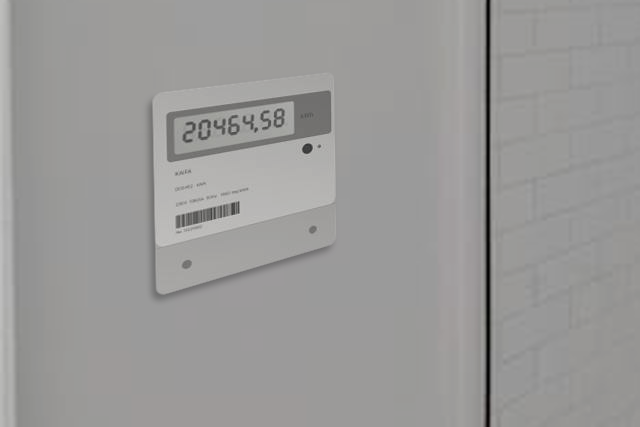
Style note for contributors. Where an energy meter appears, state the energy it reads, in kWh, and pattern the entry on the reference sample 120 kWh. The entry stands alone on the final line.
20464.58 kWh
